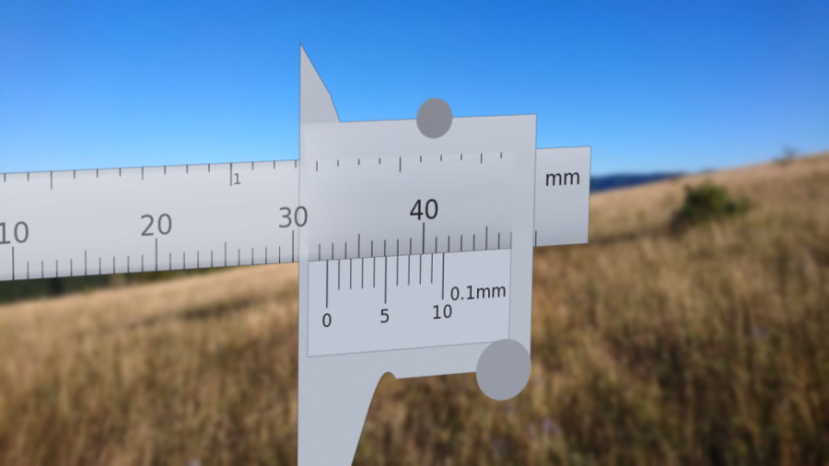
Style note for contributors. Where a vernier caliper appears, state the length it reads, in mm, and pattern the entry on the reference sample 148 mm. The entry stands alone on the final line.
32.6 mm
